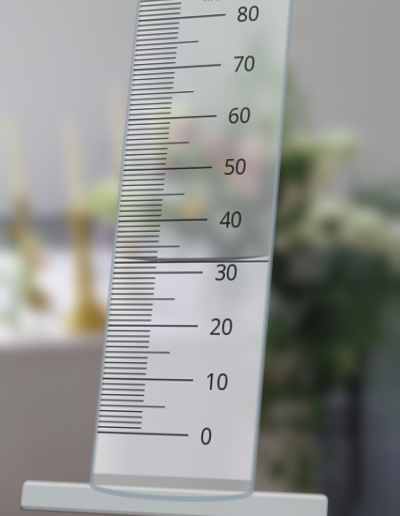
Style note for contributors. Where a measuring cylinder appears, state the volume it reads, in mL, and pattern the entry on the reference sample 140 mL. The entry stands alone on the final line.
32 mL
